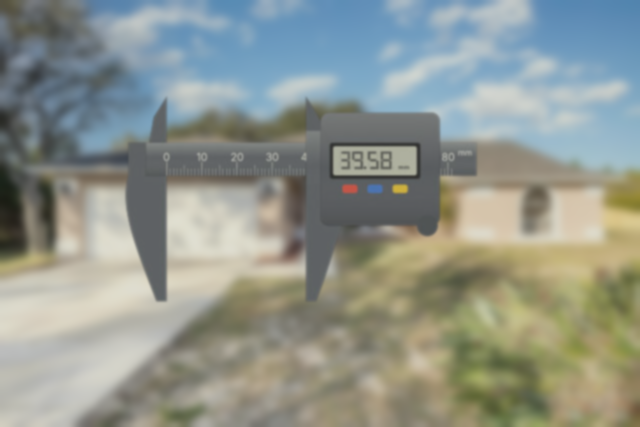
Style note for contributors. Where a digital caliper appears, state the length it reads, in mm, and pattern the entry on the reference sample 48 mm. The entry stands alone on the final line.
39.58 mm
